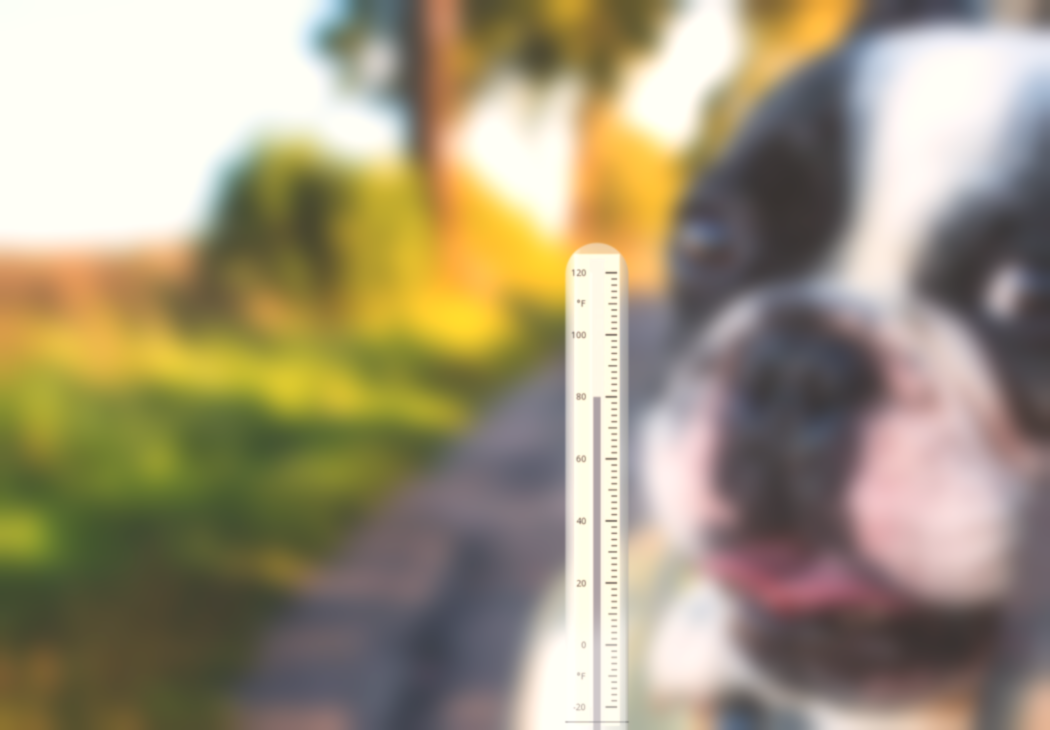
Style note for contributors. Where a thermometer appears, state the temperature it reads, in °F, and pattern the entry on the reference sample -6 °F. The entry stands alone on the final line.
80 °F
